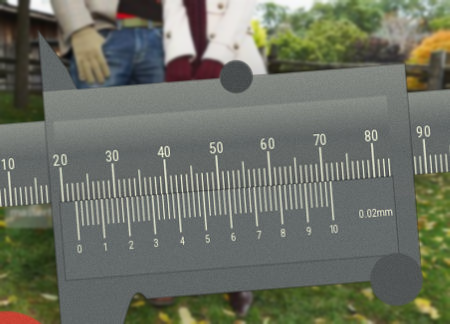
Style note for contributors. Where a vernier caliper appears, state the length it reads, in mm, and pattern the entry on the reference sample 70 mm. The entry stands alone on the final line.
22.5 mm
